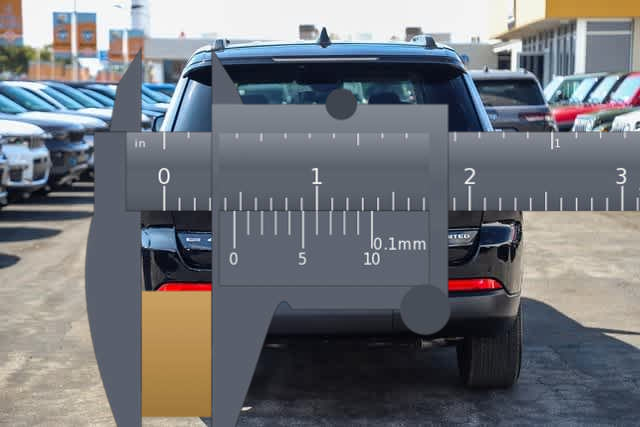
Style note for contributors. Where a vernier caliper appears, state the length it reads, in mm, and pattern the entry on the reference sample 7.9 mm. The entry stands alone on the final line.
4.6 mm
